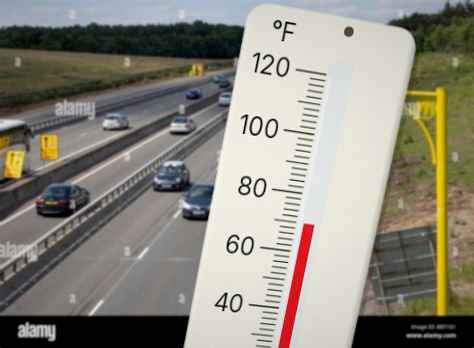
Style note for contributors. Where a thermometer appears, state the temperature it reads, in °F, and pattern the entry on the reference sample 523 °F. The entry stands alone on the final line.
70 °F
